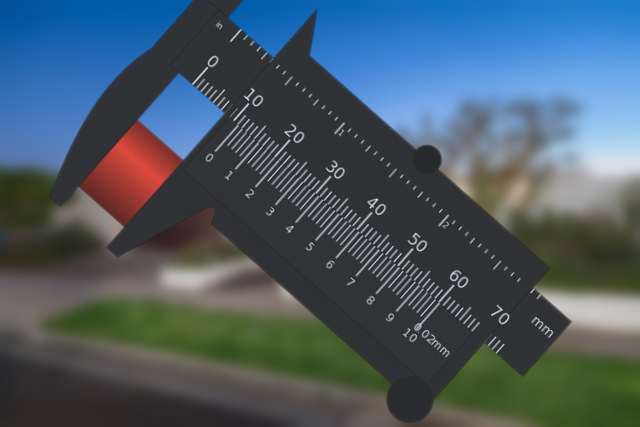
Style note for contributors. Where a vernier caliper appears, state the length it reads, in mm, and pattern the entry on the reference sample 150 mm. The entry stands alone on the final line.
11.2 mm
